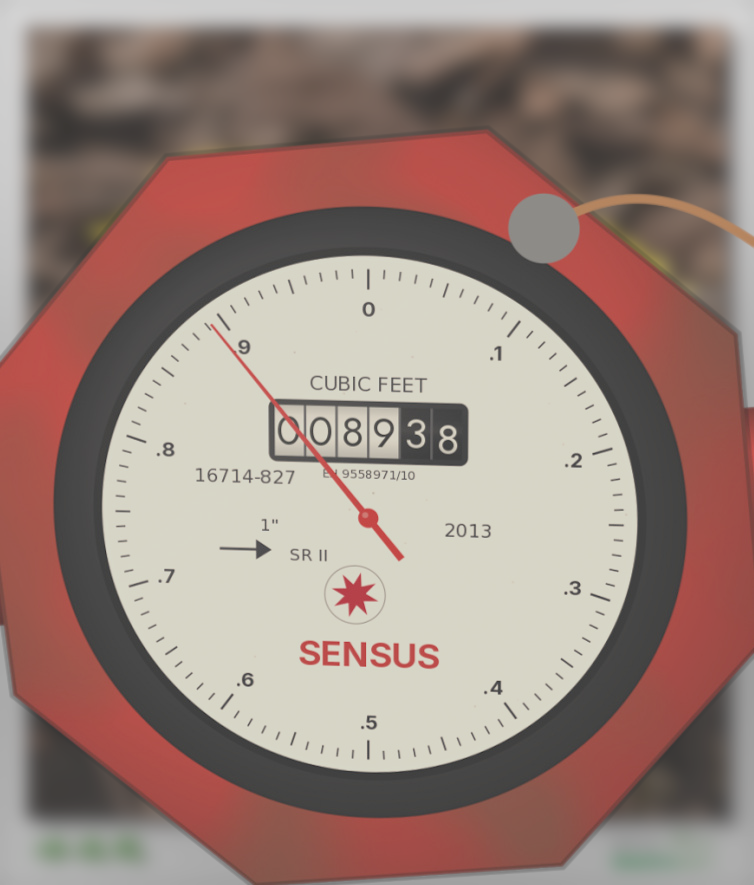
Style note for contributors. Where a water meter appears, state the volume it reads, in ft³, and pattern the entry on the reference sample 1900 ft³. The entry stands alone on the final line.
8937.89 ft³
